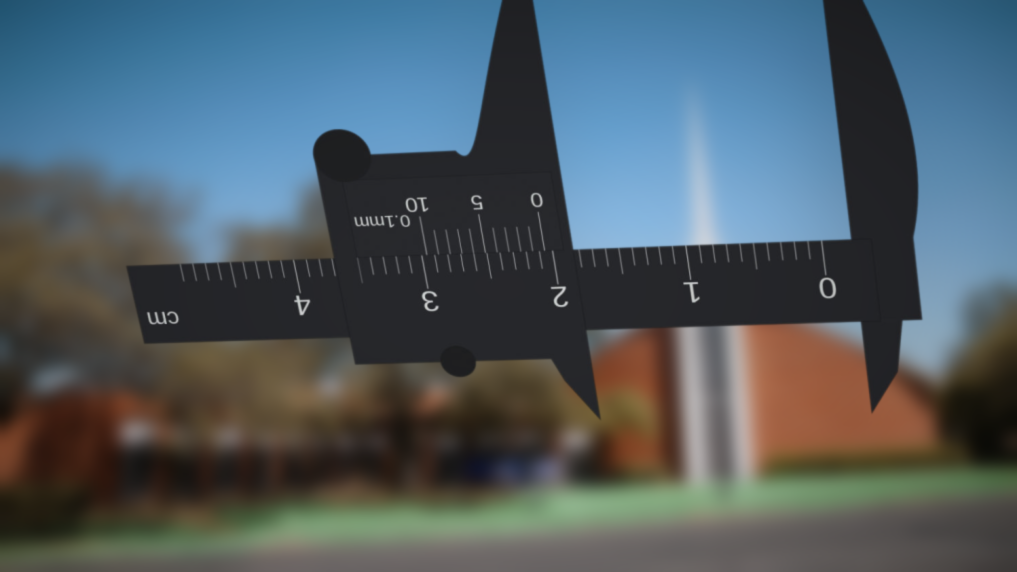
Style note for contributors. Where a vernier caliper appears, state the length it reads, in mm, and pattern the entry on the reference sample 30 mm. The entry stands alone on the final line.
20.6 mm
